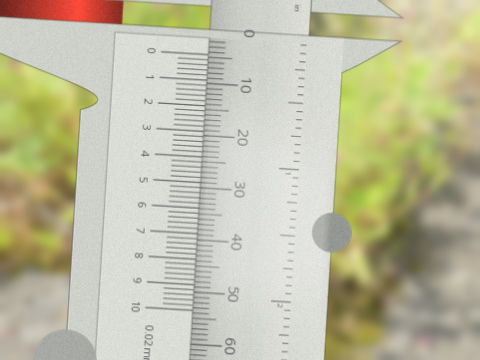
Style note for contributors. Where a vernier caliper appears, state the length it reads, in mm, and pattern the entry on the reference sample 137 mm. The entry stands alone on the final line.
4.5 mm
